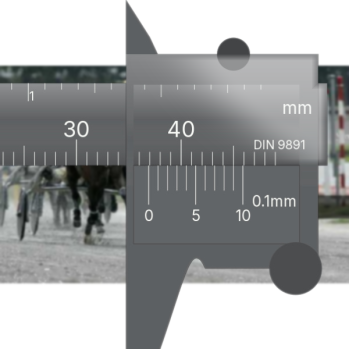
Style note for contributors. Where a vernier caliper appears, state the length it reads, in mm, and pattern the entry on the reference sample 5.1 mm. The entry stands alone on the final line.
36.9 mm
